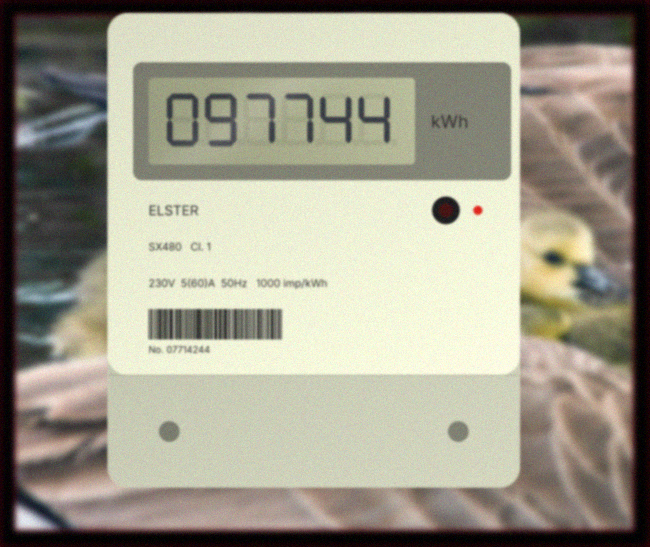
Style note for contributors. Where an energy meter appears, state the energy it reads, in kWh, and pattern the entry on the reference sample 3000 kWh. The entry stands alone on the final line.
97744 kWh
